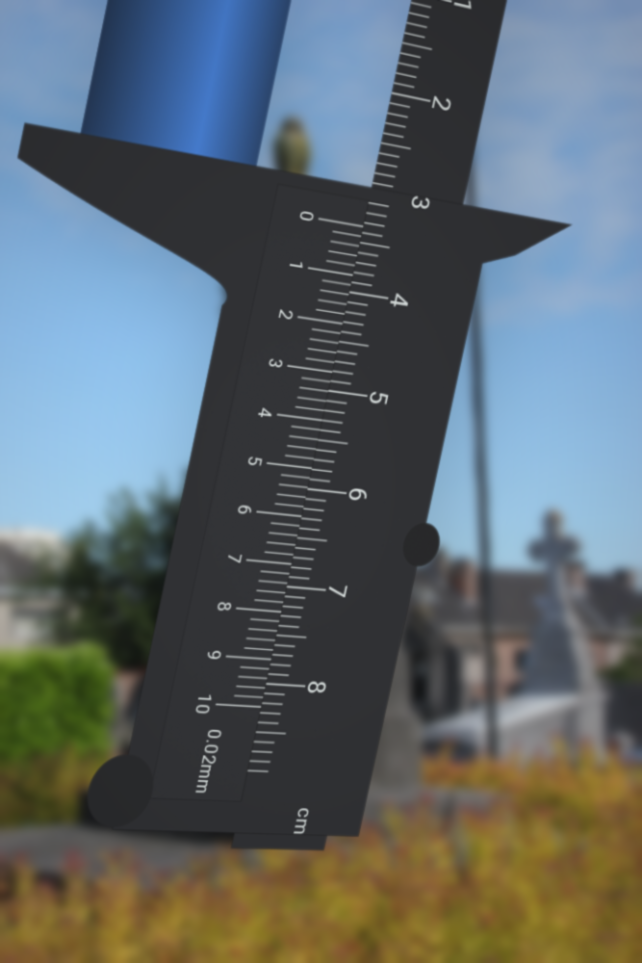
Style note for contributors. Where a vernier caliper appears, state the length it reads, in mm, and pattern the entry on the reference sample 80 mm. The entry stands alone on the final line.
33.4 mm
